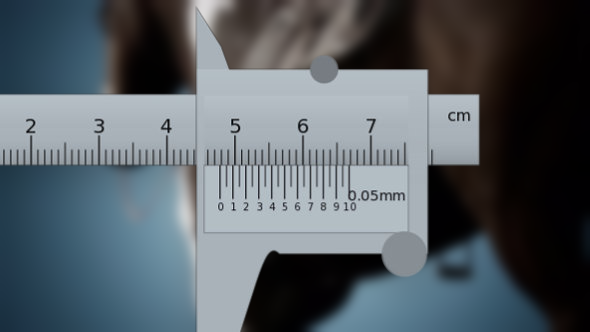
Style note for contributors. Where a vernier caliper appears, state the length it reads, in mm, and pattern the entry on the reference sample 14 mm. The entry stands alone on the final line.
47.8 mm
